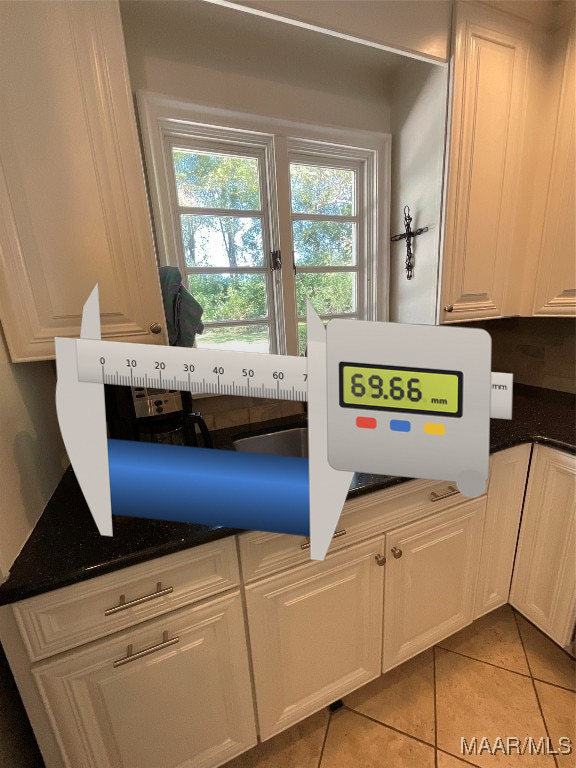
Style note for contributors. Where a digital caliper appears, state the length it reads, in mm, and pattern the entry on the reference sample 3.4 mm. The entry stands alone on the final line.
69.66 mm
